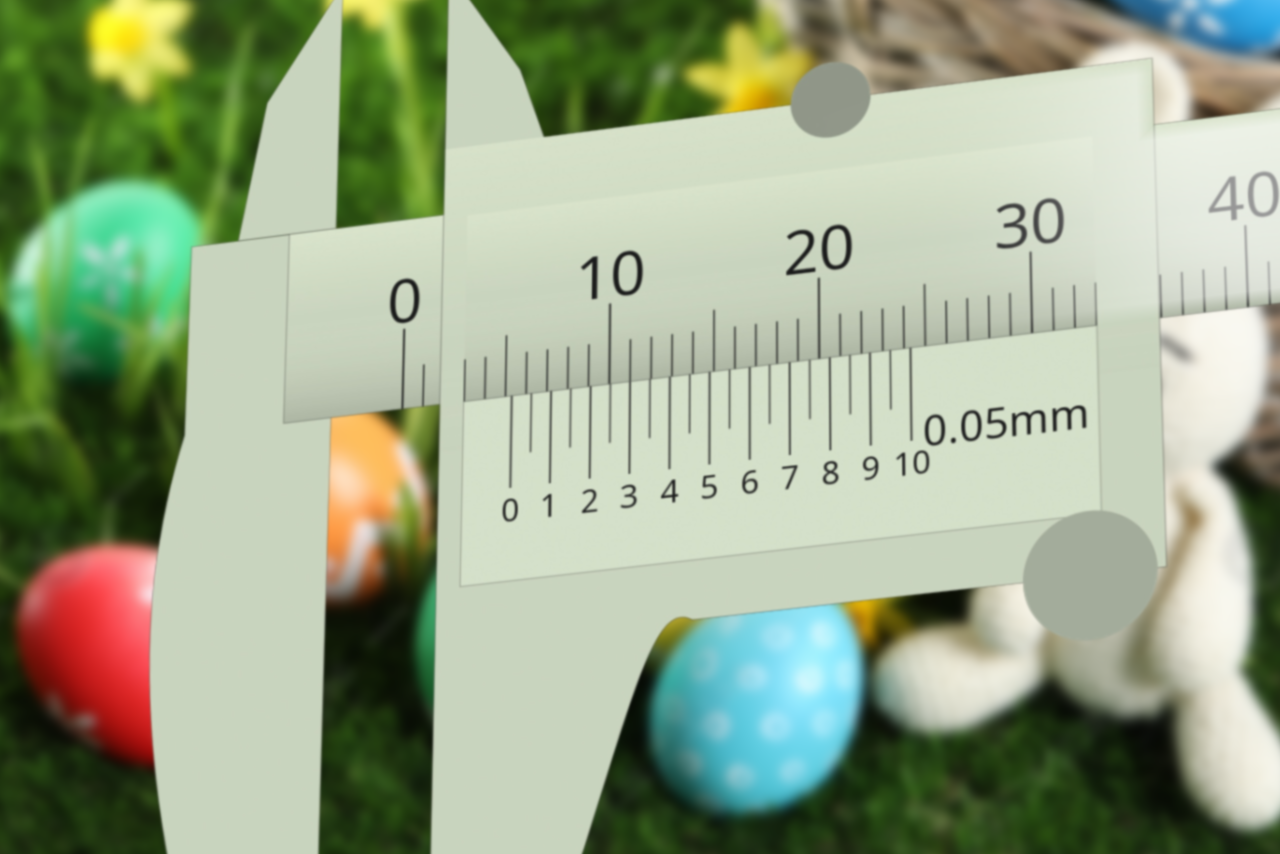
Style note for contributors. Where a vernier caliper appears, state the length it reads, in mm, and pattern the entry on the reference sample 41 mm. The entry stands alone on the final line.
5.3 mm
